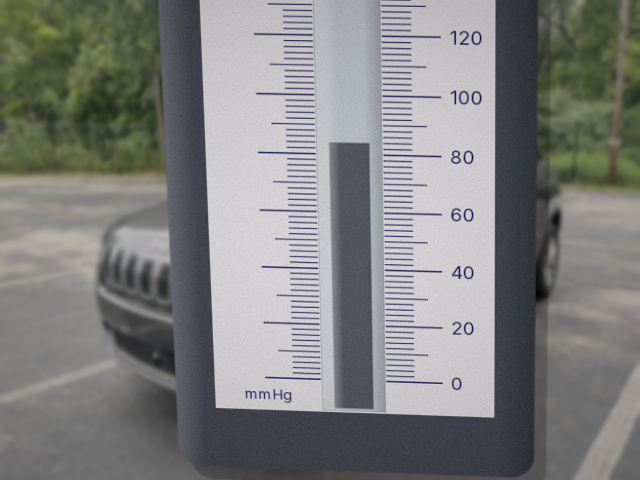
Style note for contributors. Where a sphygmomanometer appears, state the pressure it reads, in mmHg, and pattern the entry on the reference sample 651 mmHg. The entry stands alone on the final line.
84 mmHg
